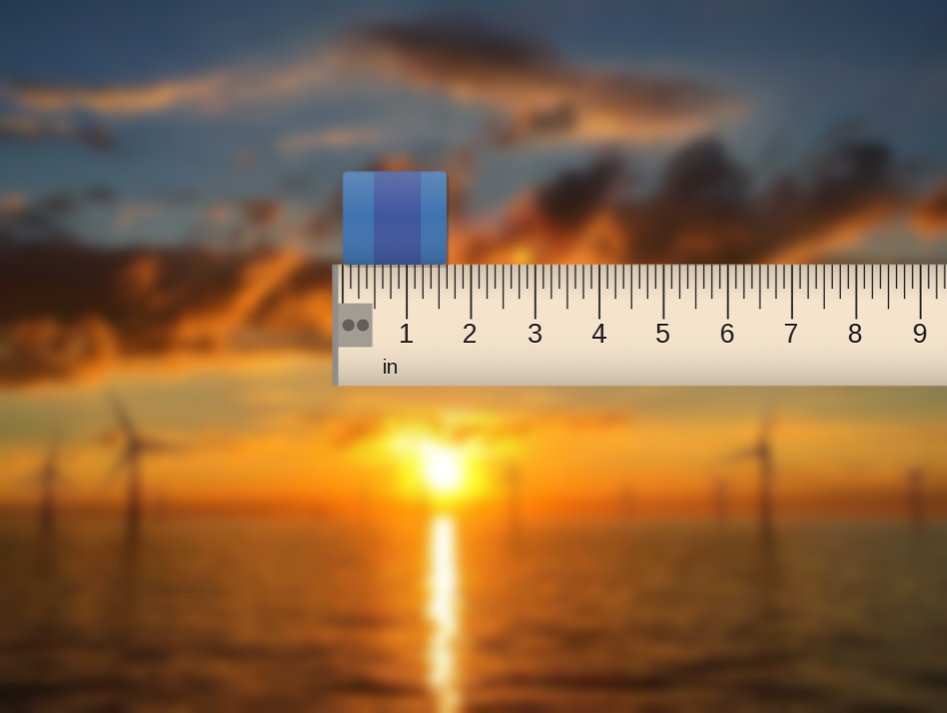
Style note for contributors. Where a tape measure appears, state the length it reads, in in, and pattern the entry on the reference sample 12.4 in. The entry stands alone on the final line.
1.625 in
